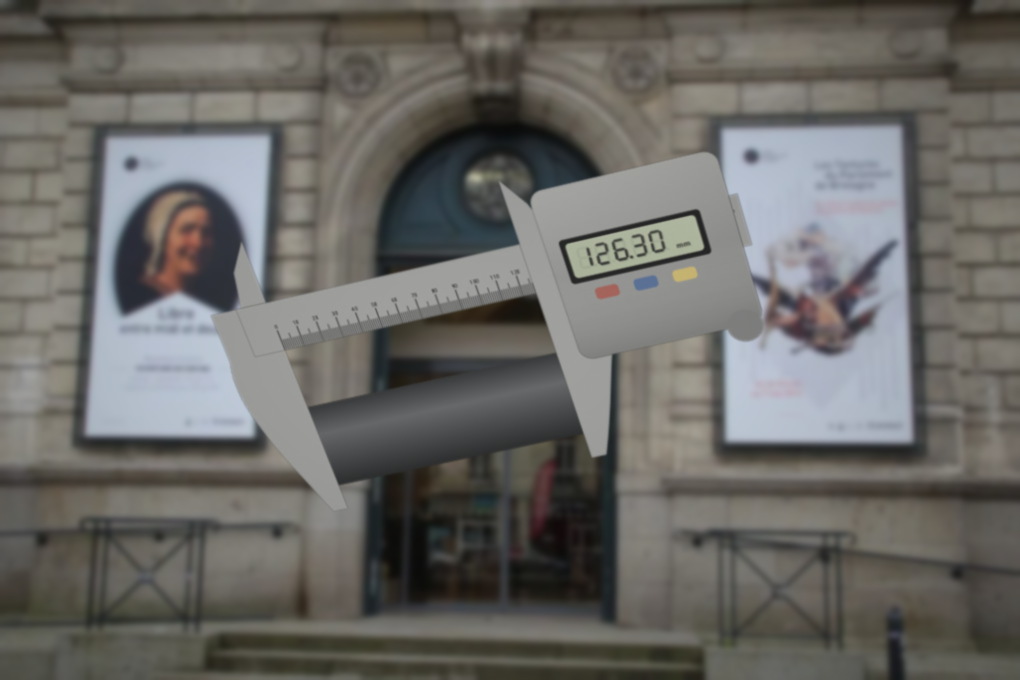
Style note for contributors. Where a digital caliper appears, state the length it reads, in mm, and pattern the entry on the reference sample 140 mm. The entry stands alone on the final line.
126.30 mm
